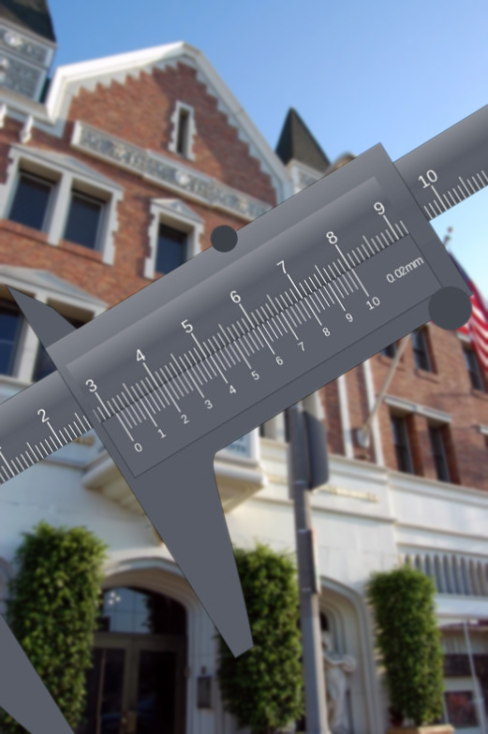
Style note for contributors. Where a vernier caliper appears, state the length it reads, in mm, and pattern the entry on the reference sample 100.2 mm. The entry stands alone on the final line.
31.2 mm
